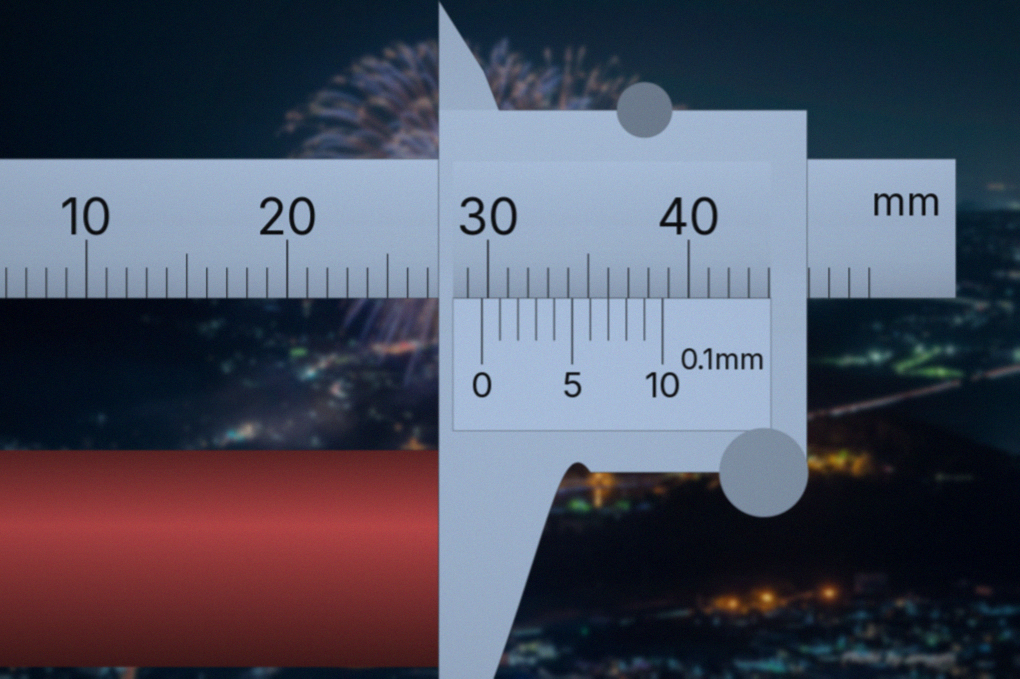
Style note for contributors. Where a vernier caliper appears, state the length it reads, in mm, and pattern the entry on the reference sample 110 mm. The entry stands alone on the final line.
29.7 mm
